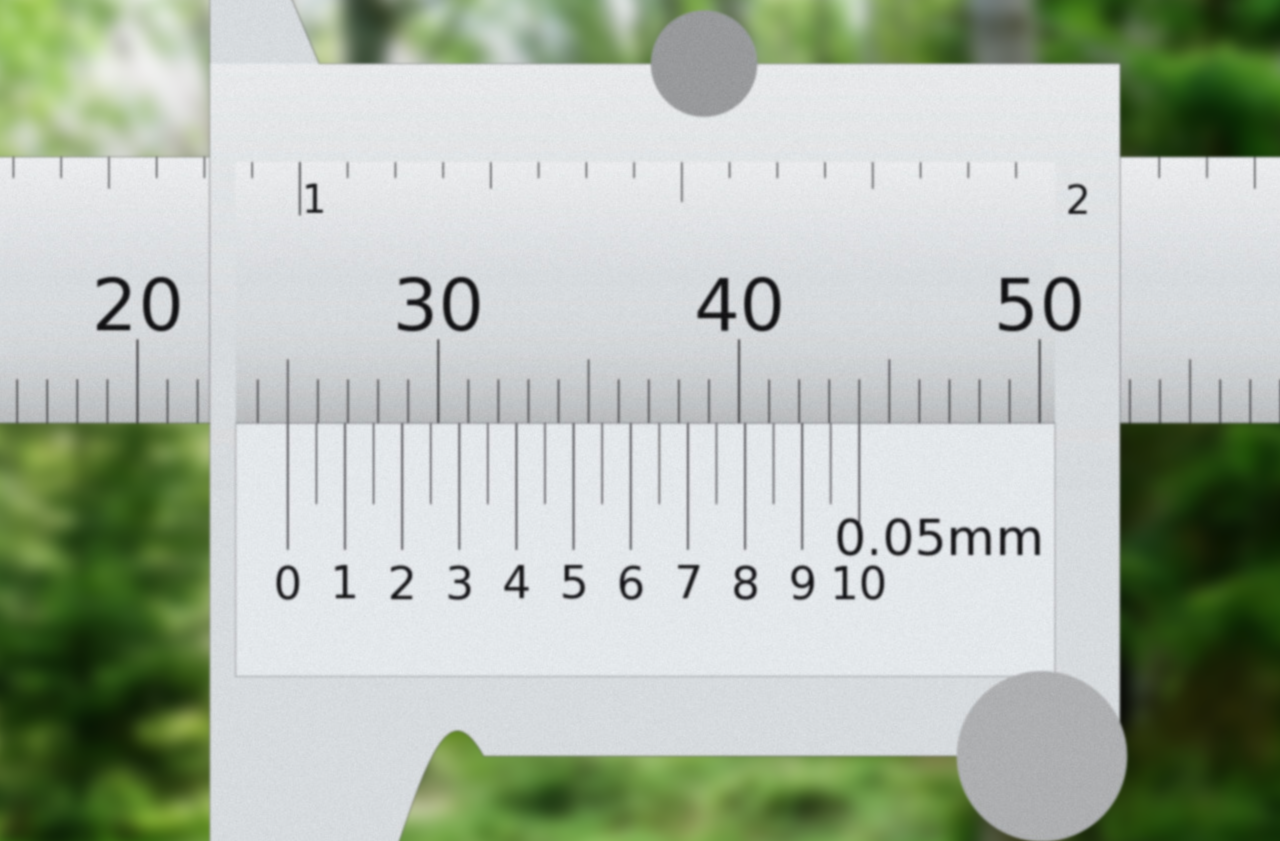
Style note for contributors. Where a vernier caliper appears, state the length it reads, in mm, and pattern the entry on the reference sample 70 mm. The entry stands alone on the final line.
25.0 mm
